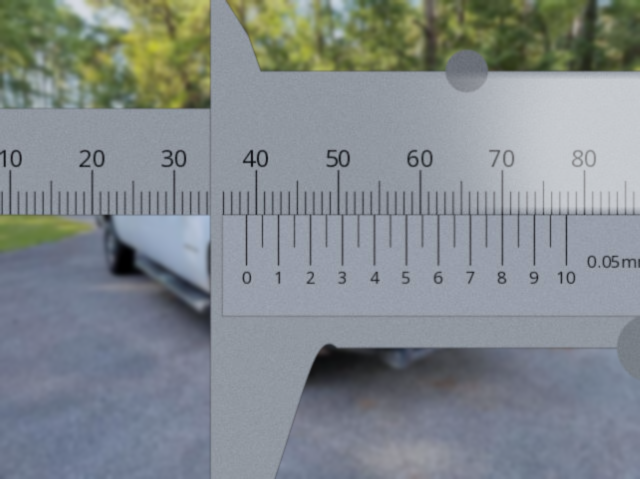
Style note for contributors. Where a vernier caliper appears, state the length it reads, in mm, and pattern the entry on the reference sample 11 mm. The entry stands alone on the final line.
38.8 mm
